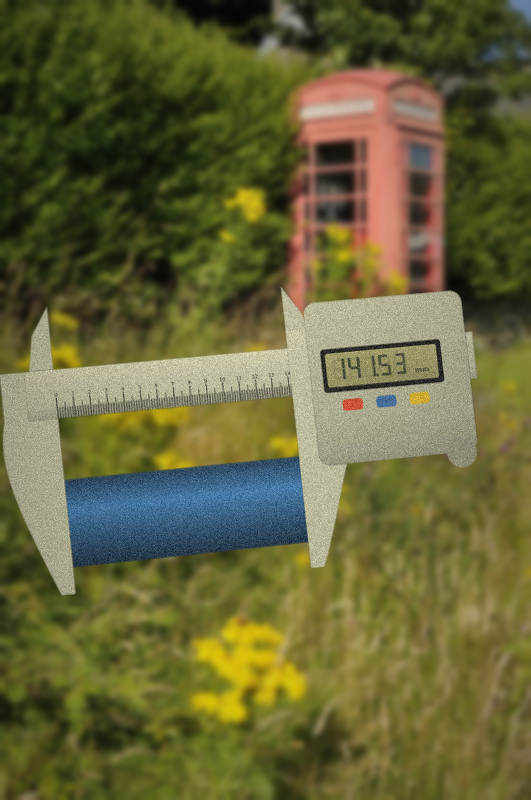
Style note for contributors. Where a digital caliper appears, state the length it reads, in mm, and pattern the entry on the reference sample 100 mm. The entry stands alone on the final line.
141.53 mm
